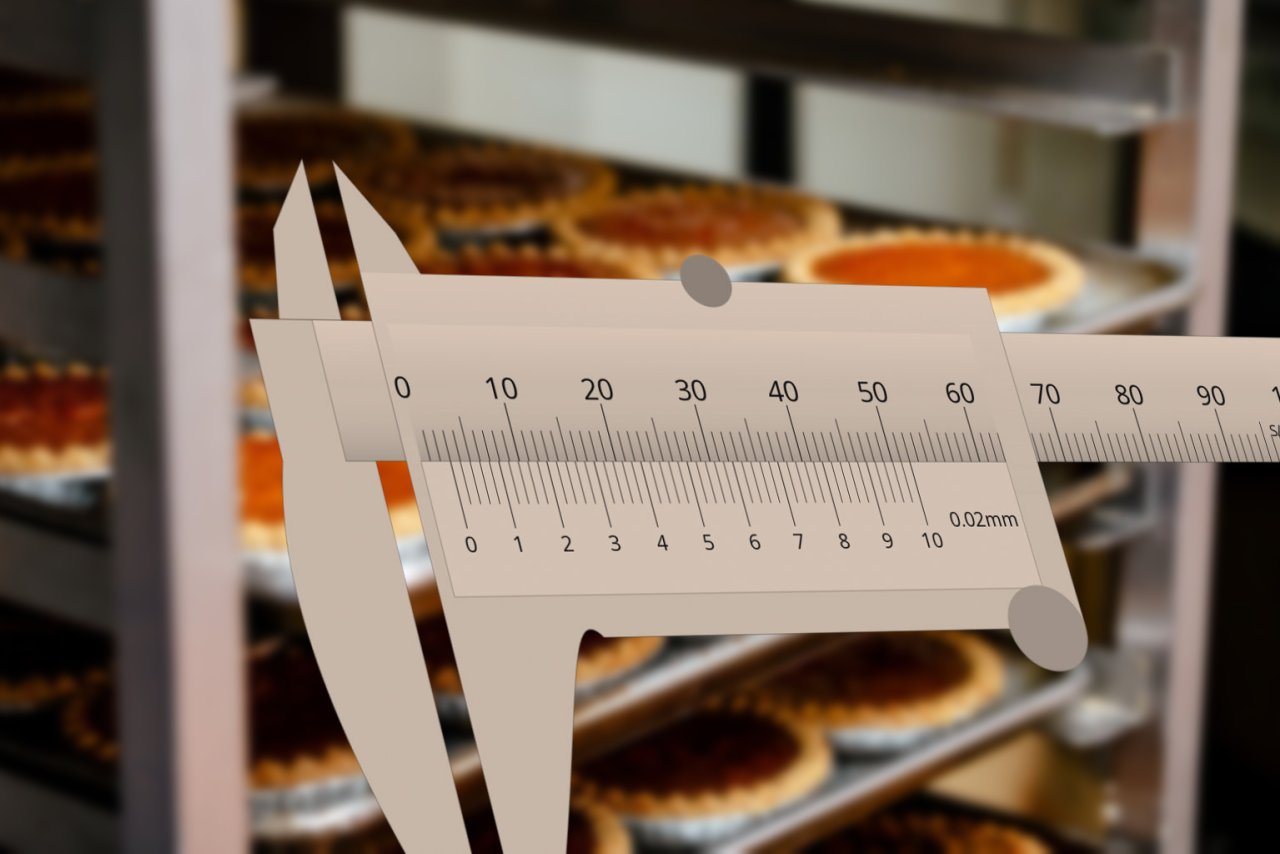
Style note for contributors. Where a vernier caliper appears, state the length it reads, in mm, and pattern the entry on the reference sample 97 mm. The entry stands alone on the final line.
3.0 mm
